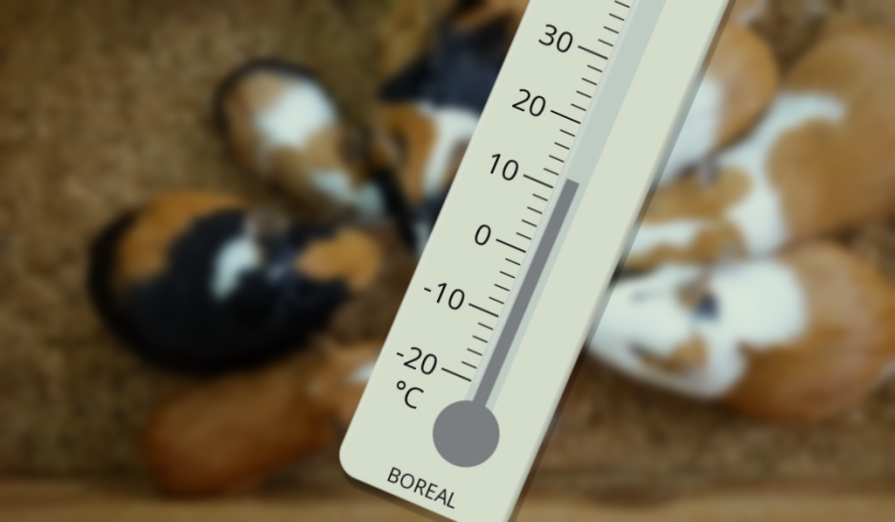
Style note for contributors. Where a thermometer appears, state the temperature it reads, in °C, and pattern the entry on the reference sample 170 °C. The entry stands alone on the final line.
12 °C
